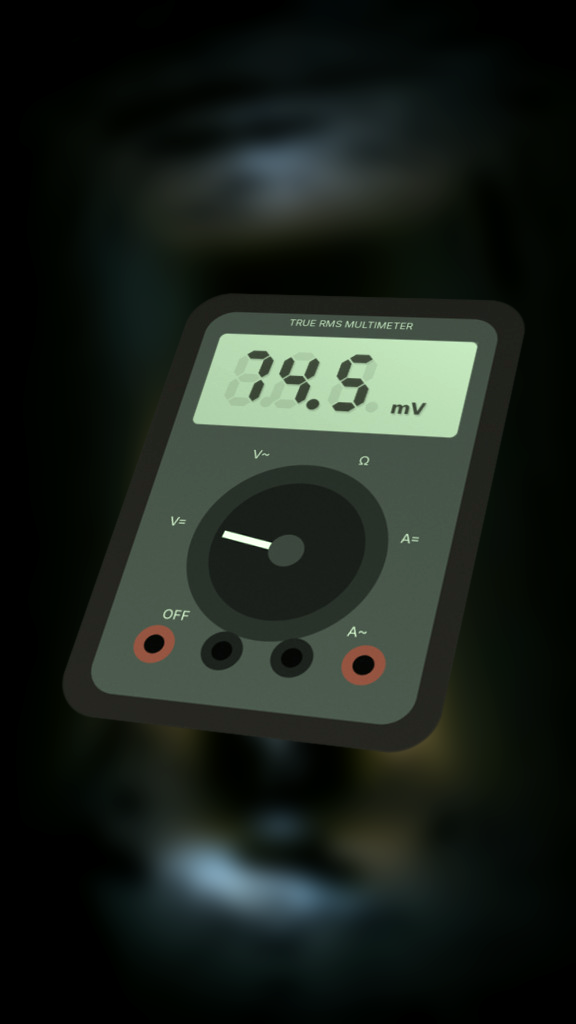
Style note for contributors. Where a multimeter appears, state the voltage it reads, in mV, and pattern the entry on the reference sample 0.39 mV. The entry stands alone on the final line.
74.5 mV
